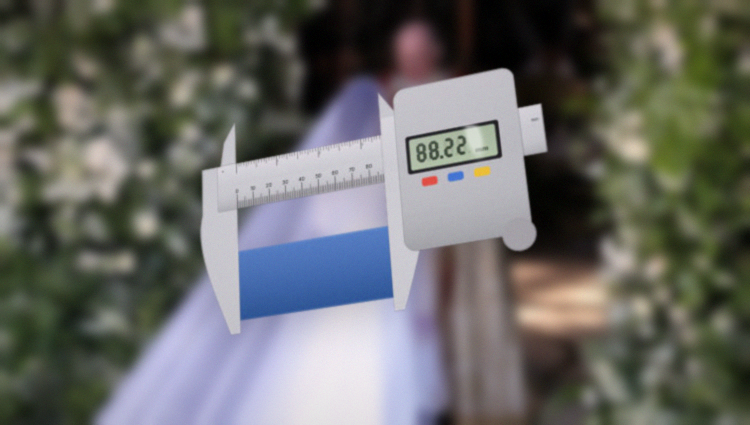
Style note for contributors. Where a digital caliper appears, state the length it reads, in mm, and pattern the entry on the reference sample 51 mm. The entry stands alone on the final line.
88.22 mm
